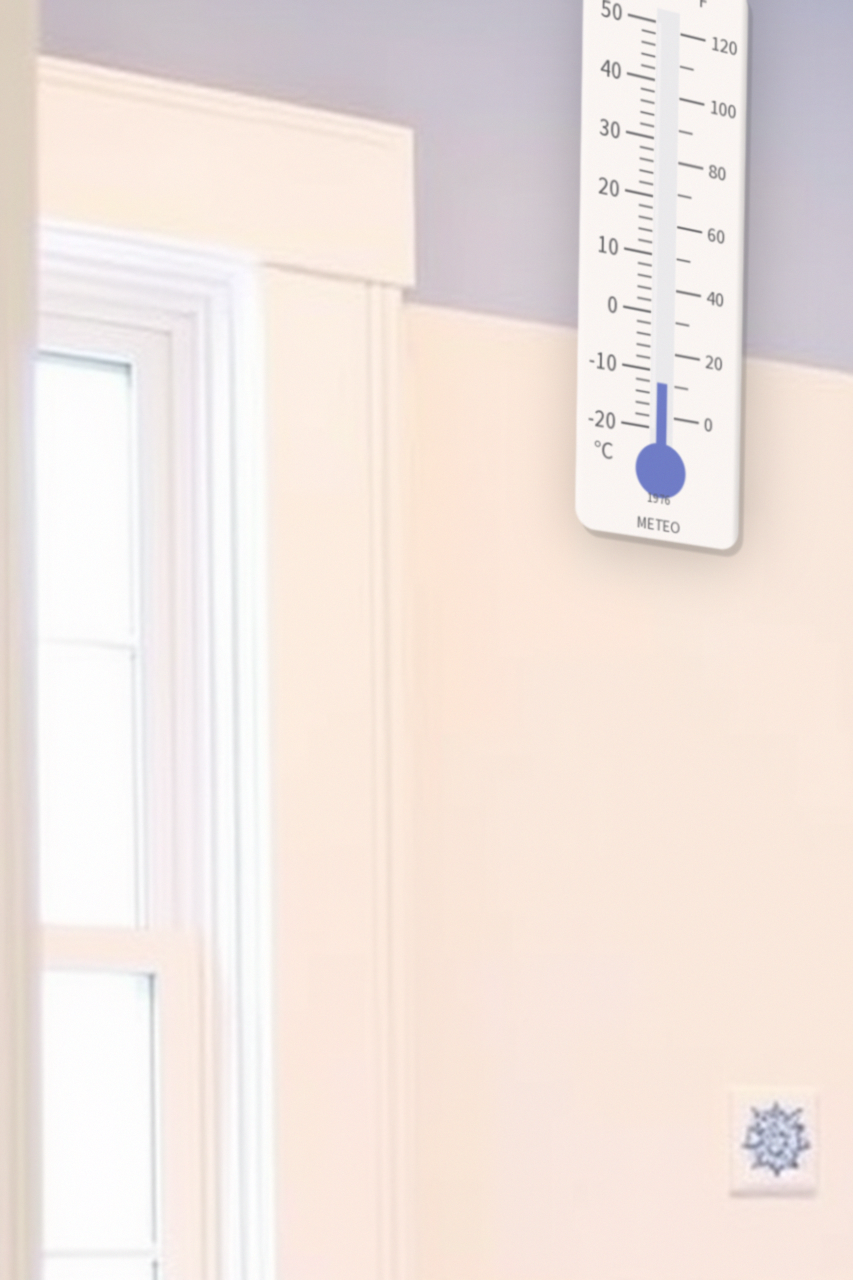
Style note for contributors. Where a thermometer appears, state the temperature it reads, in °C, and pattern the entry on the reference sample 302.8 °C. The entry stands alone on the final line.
-12 °C
